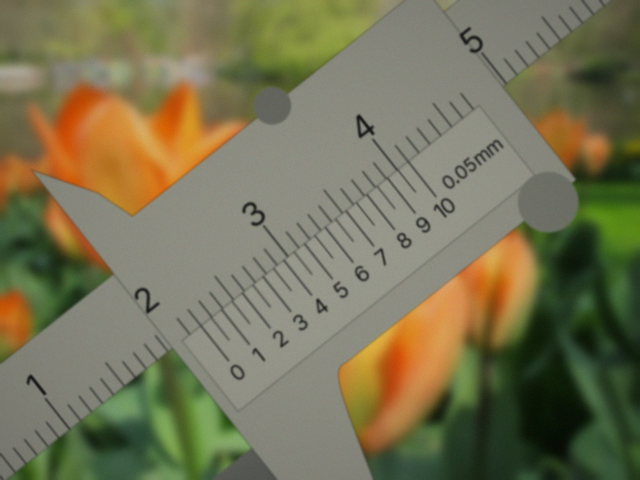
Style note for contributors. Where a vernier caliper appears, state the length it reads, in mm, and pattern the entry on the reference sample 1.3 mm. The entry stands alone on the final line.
22.0 mm
